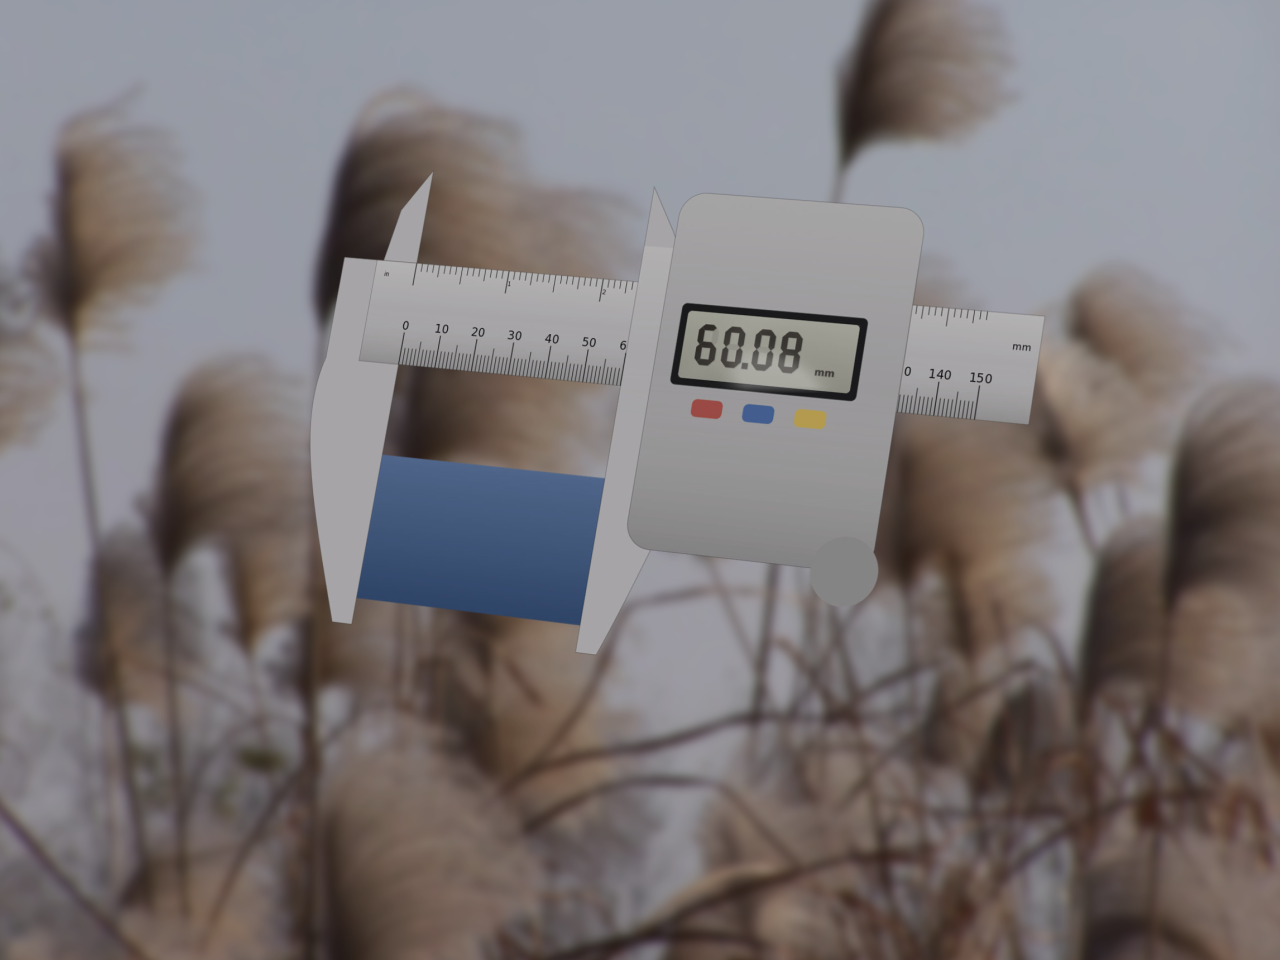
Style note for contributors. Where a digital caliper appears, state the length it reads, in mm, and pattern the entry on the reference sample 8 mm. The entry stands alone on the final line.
60.08 mm
